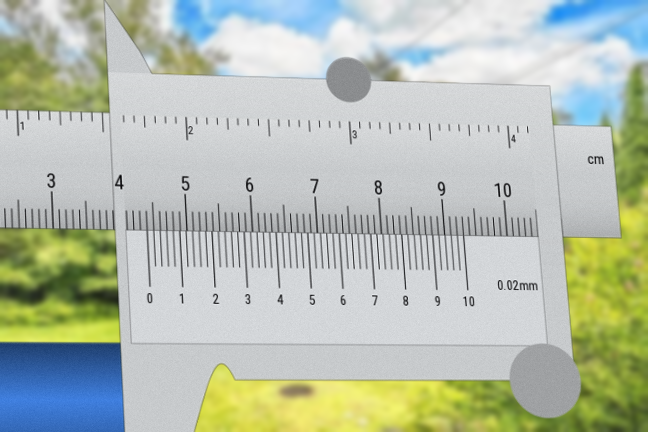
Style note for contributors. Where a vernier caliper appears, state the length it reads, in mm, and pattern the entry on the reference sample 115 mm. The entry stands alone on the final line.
44.0 mm
